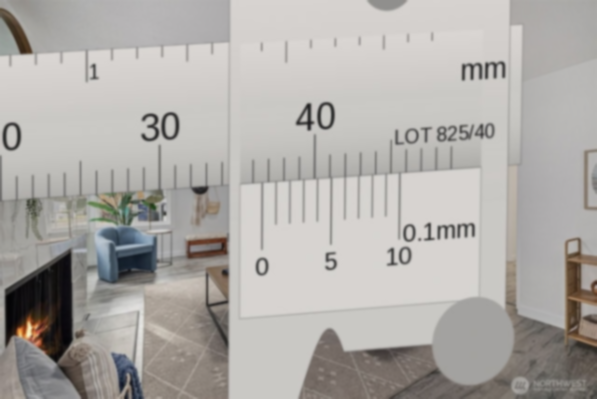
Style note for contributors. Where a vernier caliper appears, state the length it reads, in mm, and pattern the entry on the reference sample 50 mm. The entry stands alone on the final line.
36.6 mm
